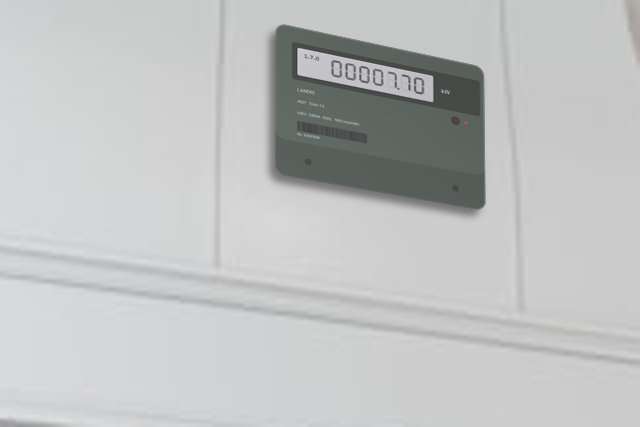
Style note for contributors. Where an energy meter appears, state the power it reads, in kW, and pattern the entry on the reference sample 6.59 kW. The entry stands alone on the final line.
7.70 kW
